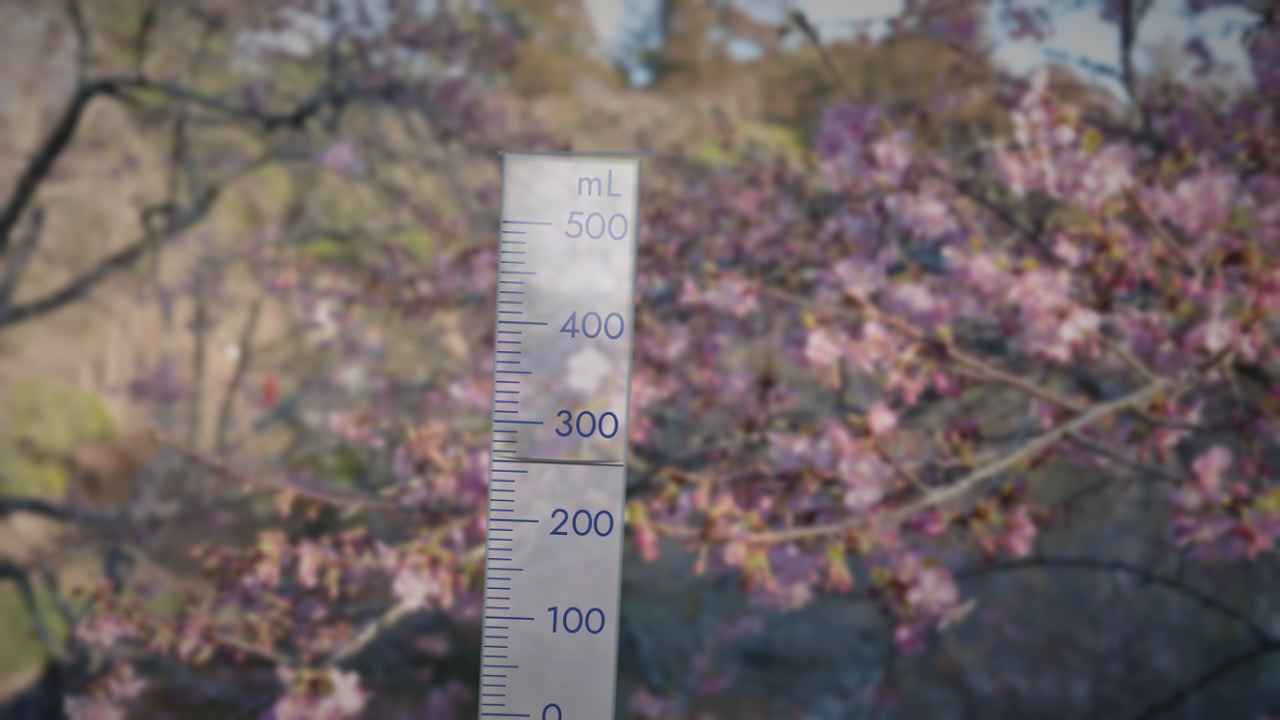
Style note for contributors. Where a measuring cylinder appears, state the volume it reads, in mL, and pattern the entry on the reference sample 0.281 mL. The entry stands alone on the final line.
260 mL
